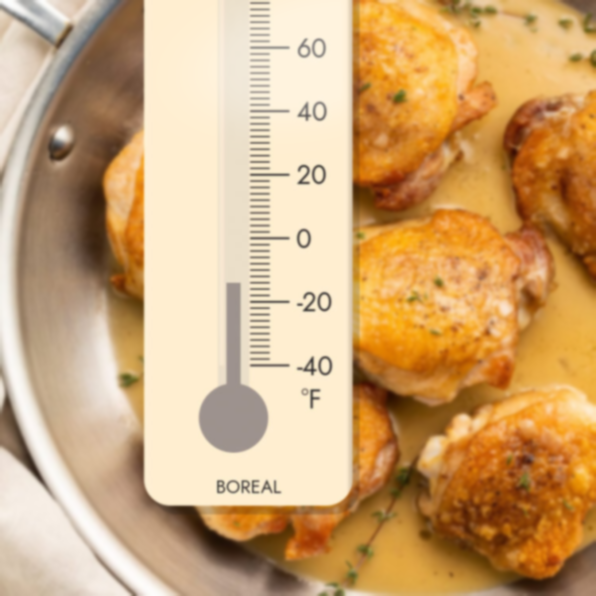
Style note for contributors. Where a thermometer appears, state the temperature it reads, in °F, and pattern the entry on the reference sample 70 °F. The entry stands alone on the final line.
-14 °F
